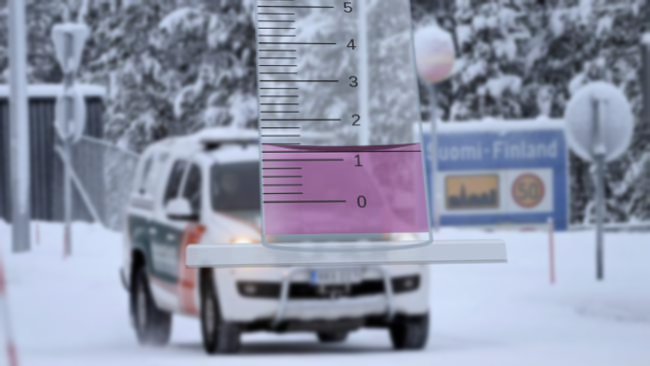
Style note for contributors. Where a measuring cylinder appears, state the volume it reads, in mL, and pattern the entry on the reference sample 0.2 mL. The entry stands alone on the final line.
1.2 mL
